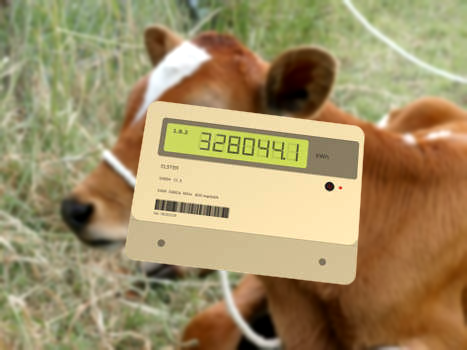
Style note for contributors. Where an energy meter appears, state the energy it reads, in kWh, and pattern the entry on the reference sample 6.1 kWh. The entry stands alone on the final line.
328044.1 kWh
